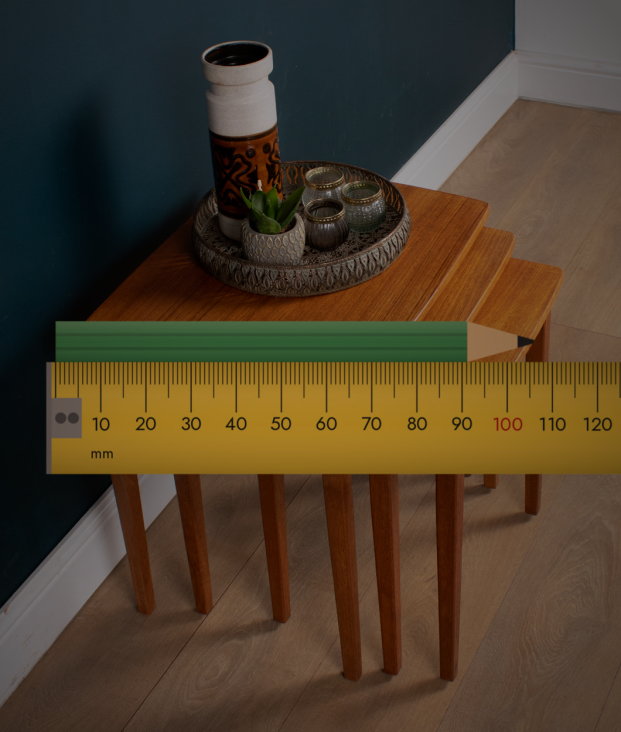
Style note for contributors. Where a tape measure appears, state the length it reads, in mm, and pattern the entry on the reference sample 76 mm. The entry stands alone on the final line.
106 mm
